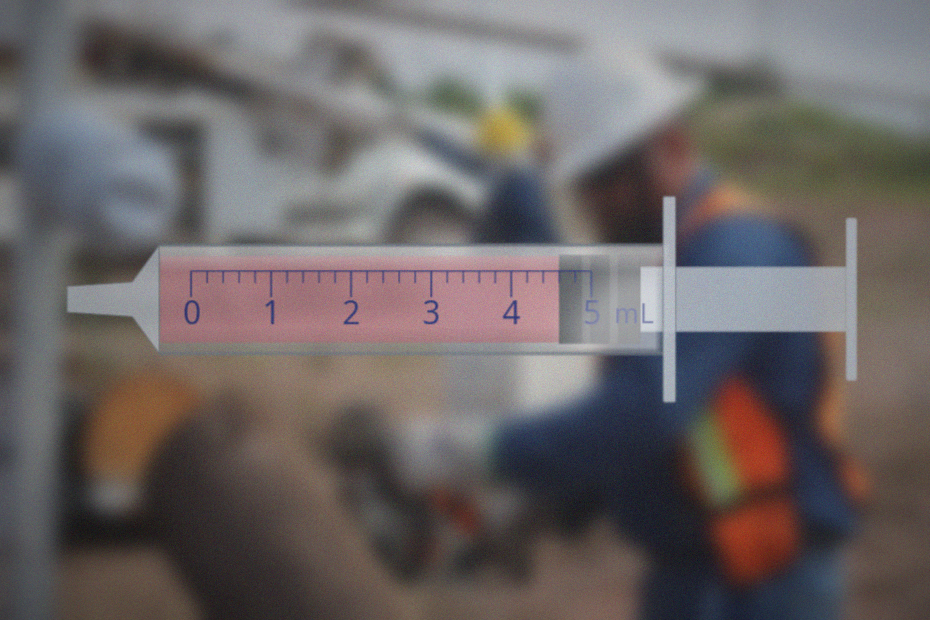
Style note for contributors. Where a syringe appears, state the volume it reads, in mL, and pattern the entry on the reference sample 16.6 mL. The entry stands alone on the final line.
4.6 mL
